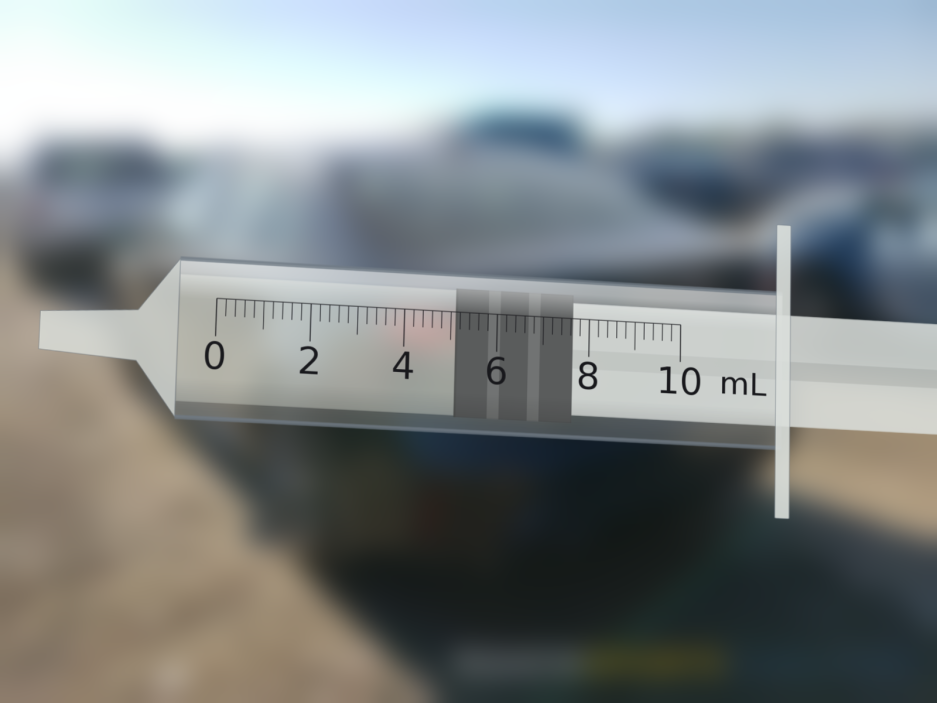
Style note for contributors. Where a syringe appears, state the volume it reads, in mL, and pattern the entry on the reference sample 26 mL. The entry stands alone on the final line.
5.1 mL
